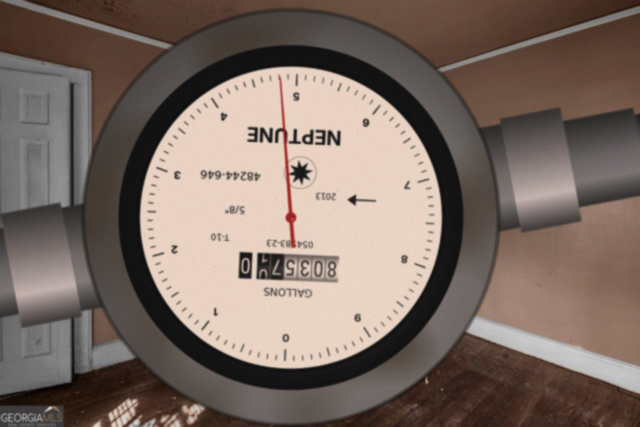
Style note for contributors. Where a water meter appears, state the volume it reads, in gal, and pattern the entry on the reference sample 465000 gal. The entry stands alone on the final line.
8035704.8 gal
